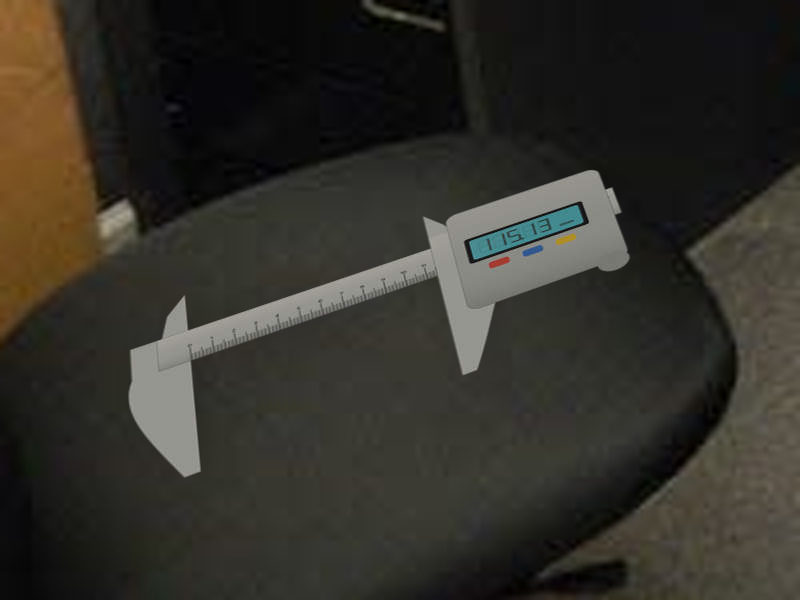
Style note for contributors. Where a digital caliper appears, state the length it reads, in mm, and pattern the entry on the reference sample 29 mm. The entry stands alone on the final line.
115.13 mm
